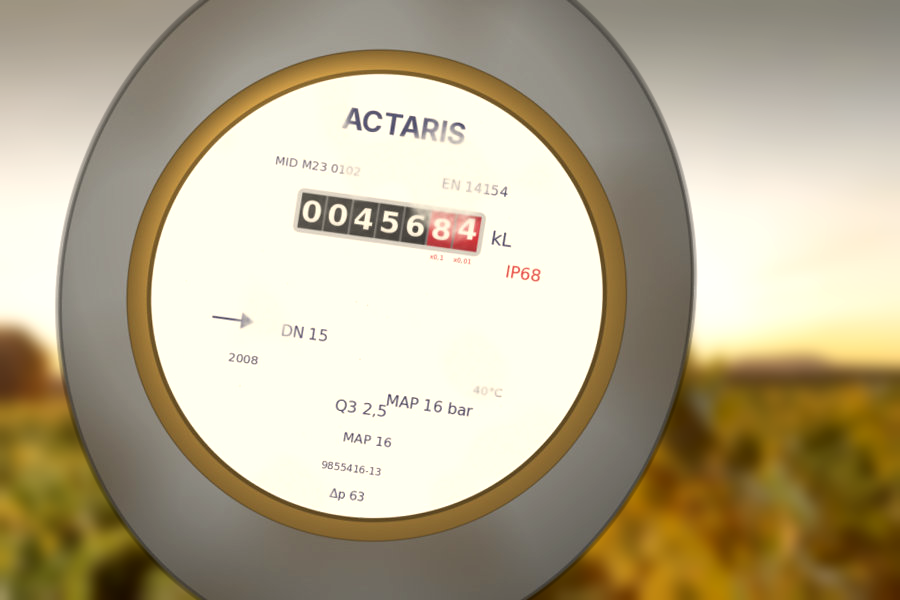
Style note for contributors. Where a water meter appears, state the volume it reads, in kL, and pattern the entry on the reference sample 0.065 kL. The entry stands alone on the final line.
456.84 kL
